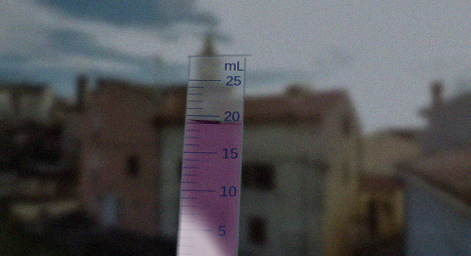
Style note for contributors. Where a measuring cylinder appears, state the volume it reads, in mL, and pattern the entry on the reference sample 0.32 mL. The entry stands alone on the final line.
19 mL
